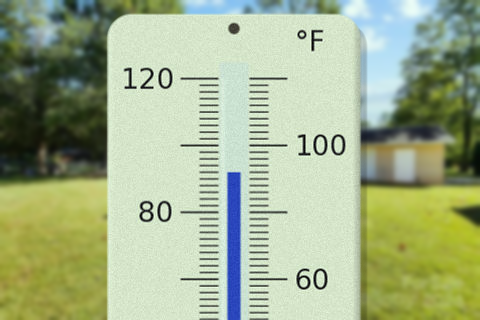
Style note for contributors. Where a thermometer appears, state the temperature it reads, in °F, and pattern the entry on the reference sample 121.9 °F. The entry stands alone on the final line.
92 °F
